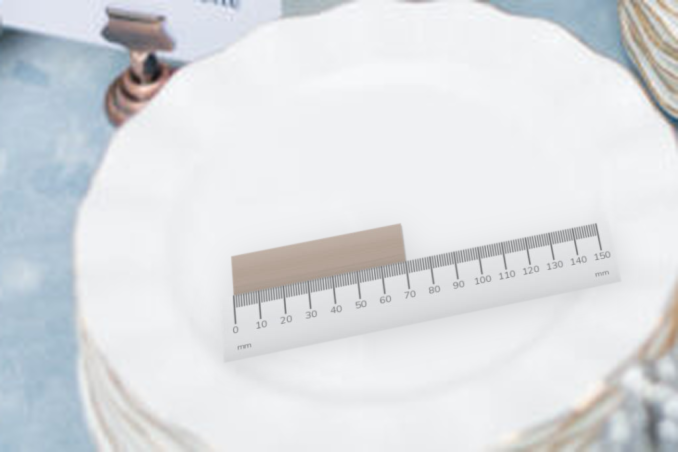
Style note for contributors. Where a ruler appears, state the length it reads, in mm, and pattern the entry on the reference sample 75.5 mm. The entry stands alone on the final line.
70 mm
